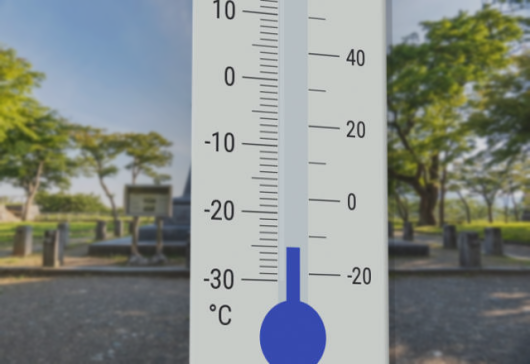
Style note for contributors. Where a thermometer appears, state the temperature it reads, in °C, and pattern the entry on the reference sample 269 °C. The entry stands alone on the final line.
-25 °C
